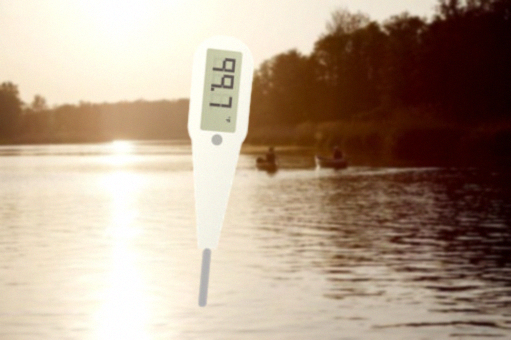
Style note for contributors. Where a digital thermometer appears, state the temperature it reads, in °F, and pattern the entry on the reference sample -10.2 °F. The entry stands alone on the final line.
99.7 °F
